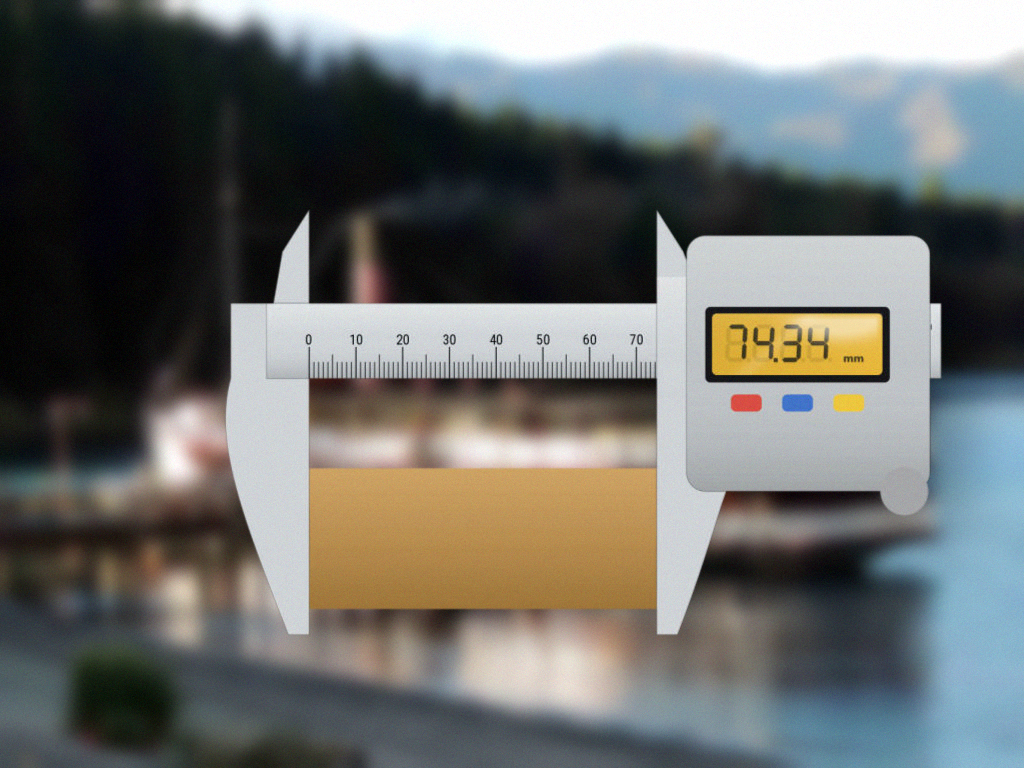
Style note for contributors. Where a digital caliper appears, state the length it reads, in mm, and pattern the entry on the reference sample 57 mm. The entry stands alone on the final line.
74.34 mm
